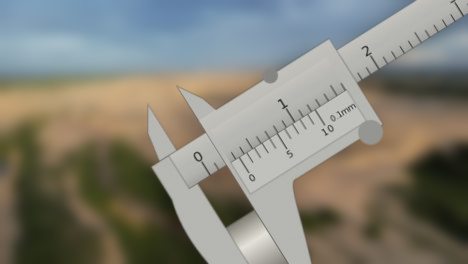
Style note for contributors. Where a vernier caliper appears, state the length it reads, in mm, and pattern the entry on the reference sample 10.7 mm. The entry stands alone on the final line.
3.4 mm
